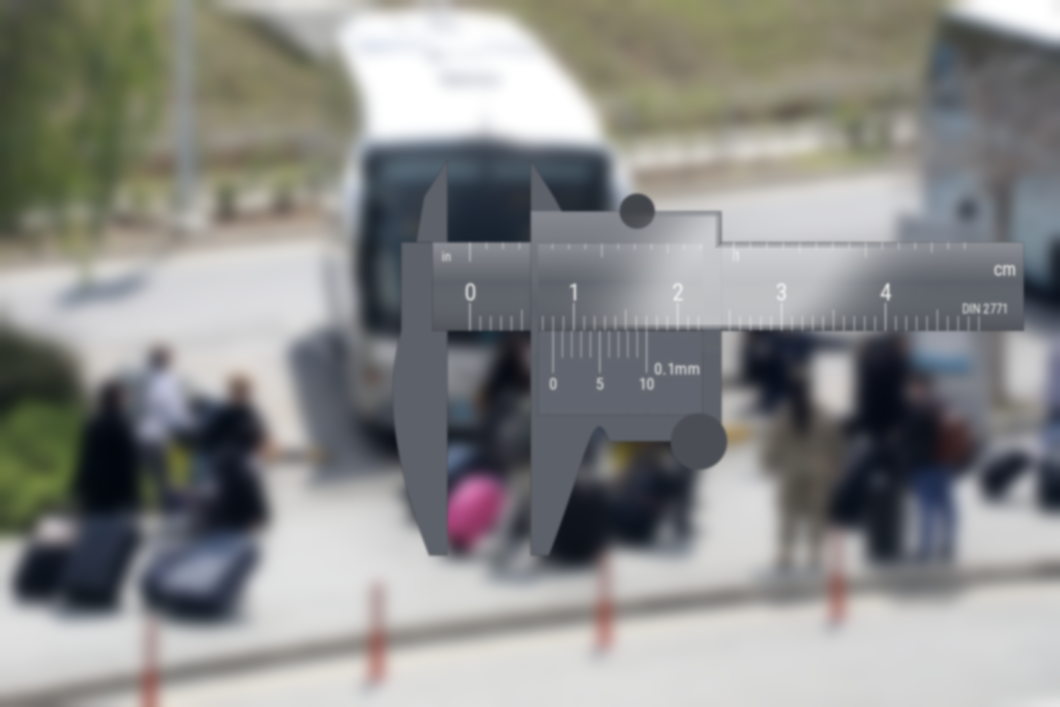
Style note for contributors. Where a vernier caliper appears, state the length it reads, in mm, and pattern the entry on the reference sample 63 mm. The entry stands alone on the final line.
8.0 mm
